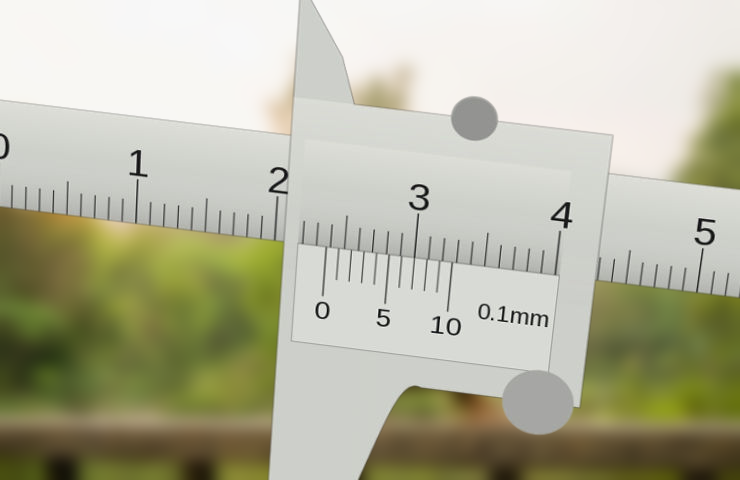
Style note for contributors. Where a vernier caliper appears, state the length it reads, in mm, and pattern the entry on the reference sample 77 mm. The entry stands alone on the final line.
23.7 mm
